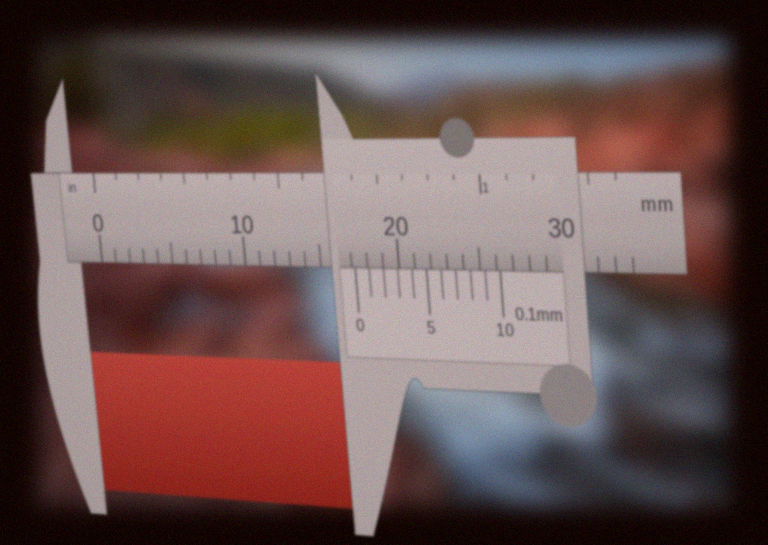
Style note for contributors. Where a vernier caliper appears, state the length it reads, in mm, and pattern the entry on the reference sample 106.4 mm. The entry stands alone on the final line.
17.2 mm
